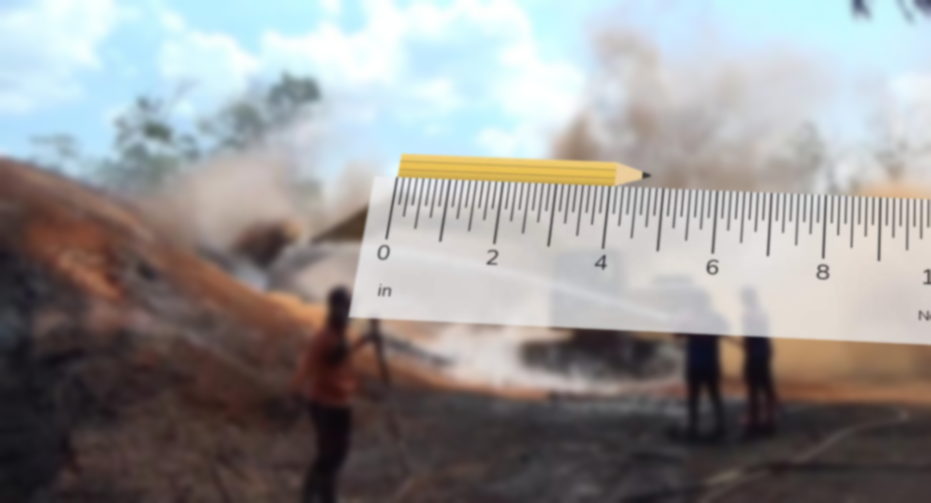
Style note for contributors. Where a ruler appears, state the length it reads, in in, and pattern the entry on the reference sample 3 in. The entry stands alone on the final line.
4.75 in
